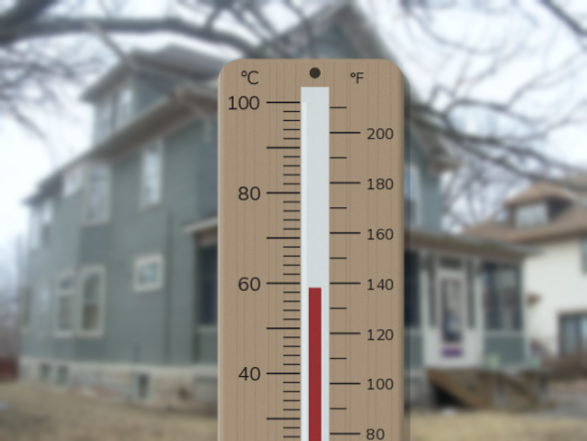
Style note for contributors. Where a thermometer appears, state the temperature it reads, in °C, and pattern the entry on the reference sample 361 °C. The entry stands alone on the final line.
59 °C
